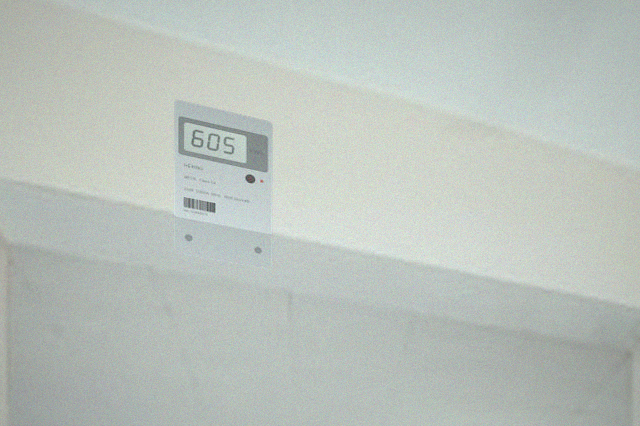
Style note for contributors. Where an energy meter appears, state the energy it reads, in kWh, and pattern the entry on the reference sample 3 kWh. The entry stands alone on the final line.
605 kWh
